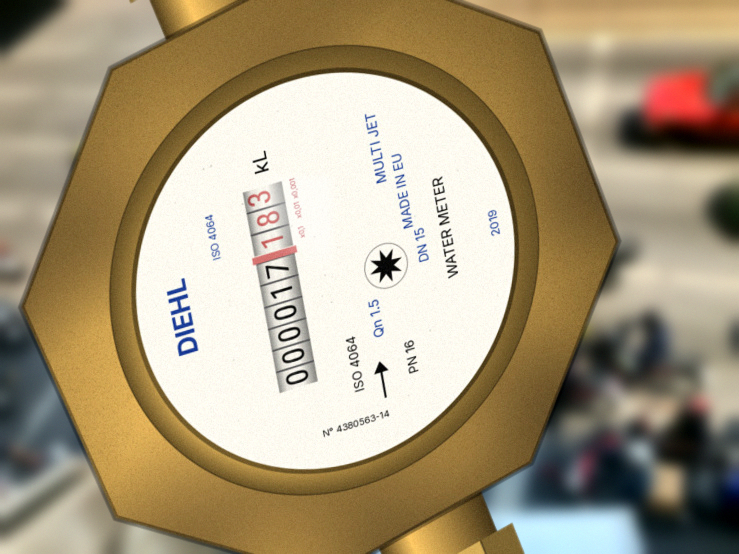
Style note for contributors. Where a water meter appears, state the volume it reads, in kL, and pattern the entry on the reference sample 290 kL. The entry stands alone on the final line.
17.183 kL
